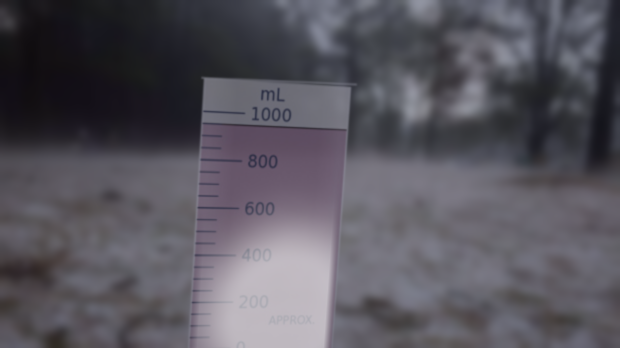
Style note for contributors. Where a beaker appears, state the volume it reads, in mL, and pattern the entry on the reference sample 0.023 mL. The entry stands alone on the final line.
950 mL
